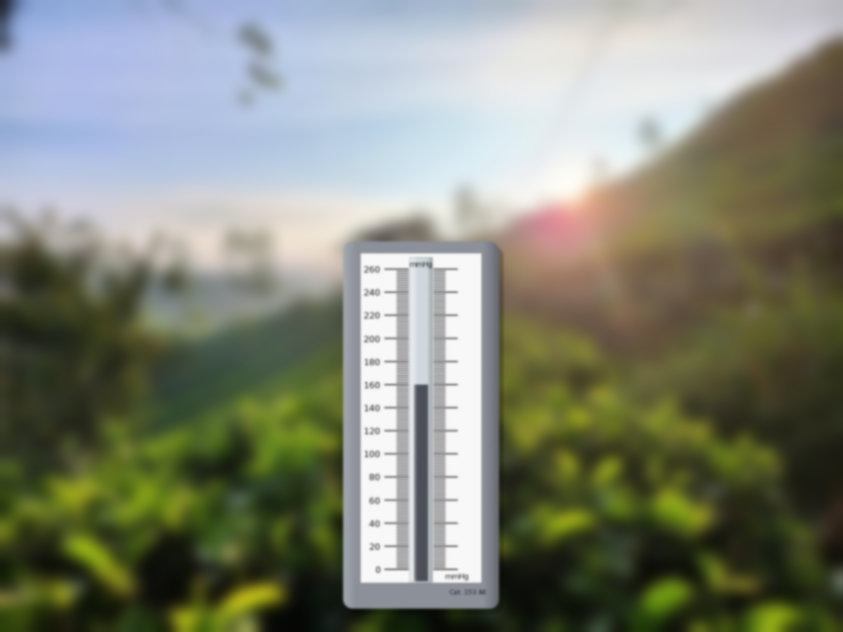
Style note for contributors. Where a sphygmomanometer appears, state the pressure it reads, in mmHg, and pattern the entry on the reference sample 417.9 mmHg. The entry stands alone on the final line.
160 mmHg
